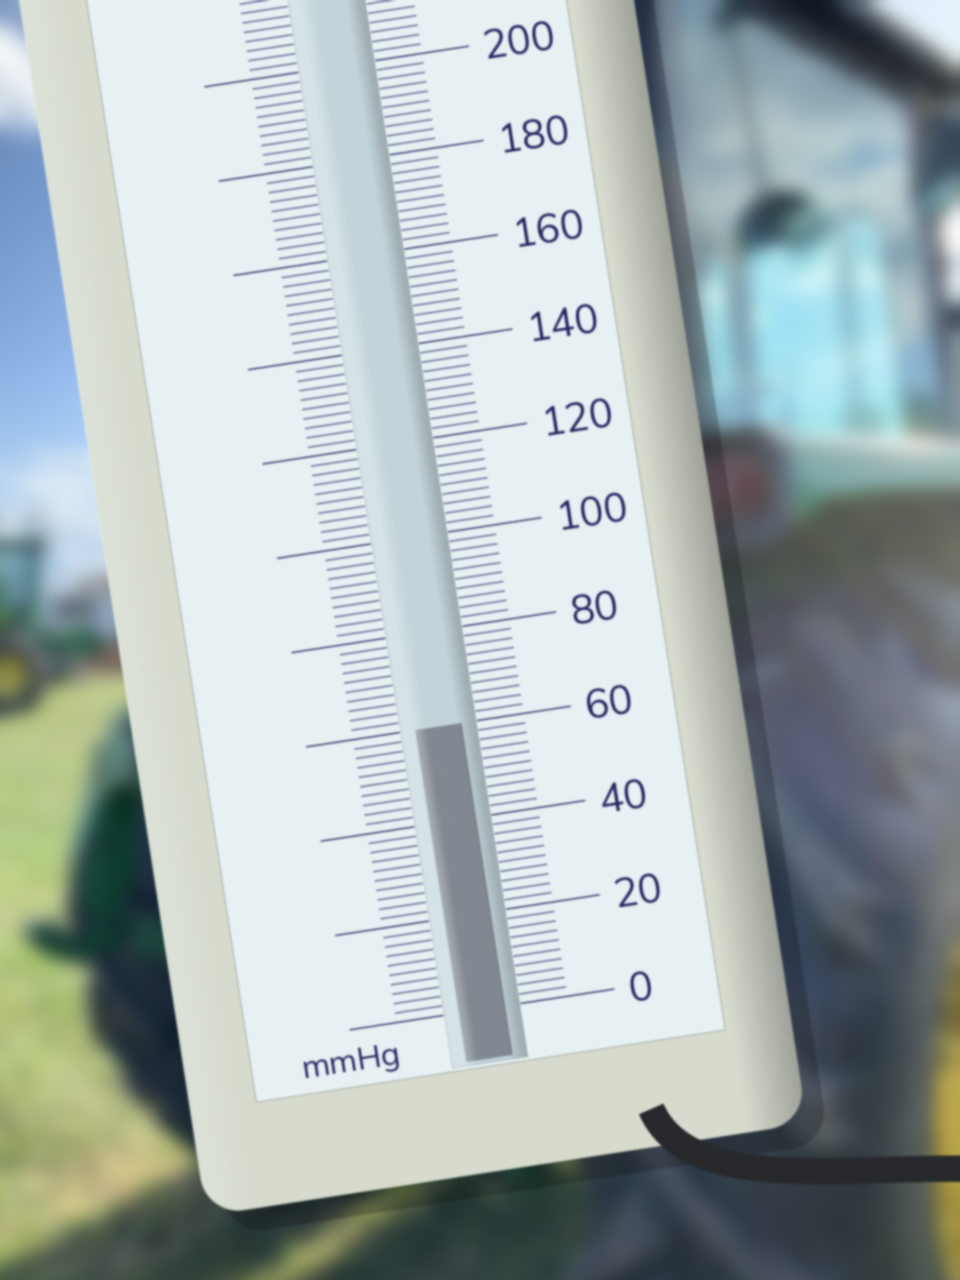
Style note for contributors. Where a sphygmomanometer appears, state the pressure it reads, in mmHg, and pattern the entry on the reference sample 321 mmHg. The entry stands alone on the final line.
60 mmHg
